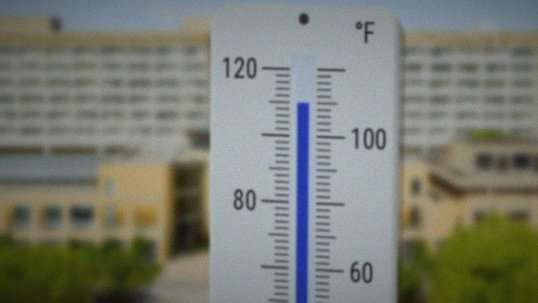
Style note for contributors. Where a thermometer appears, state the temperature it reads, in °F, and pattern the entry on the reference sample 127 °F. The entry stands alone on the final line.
110 °F
